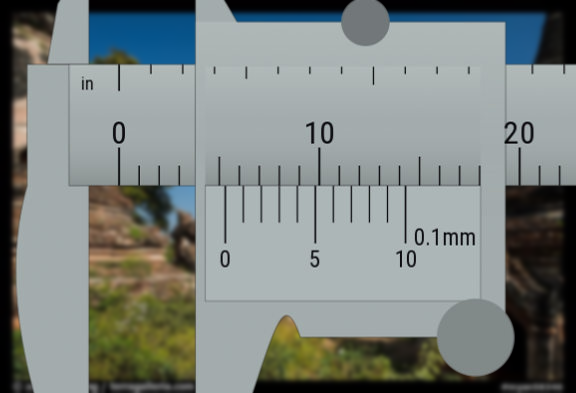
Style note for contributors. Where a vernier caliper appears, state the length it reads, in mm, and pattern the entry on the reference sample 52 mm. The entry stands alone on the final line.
5.3 mm
